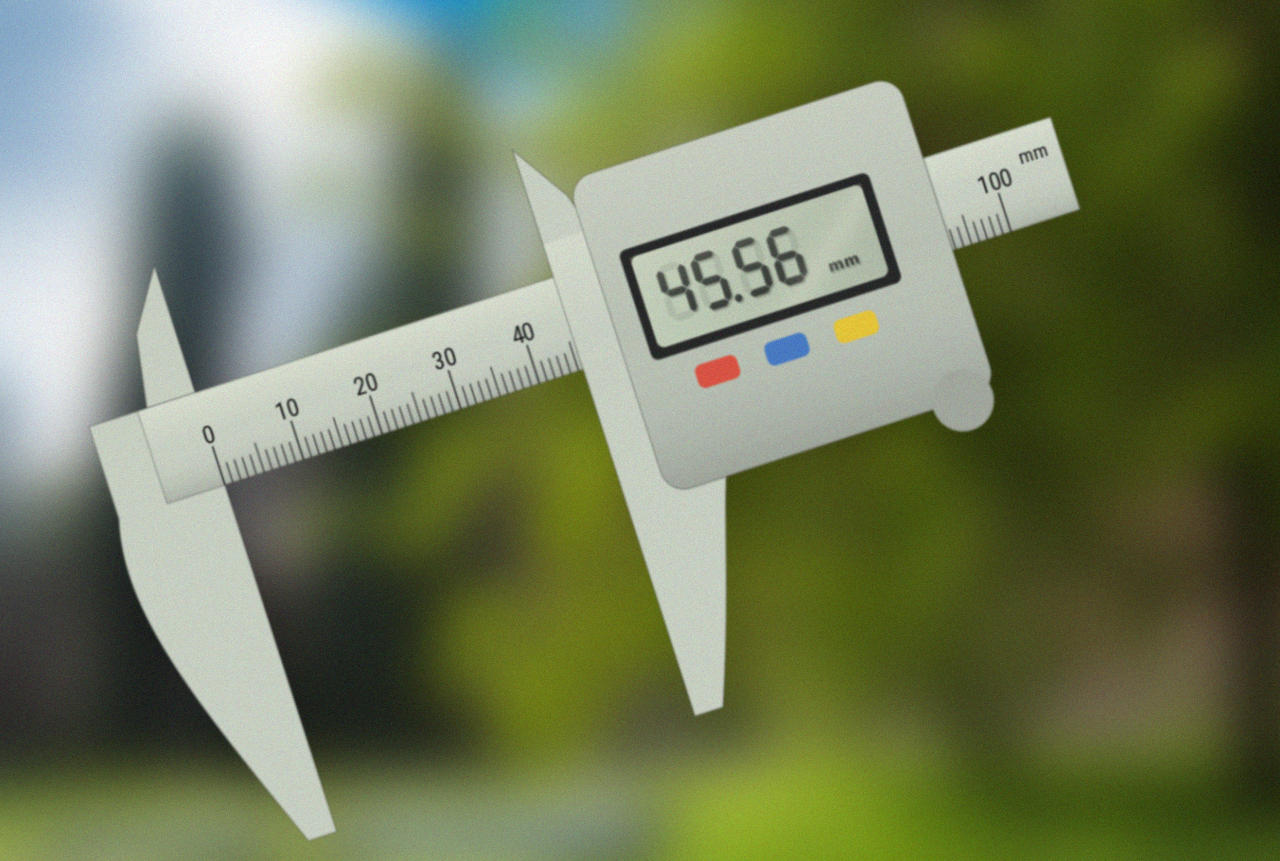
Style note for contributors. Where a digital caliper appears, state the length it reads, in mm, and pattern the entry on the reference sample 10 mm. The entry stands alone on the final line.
45.56 mm
